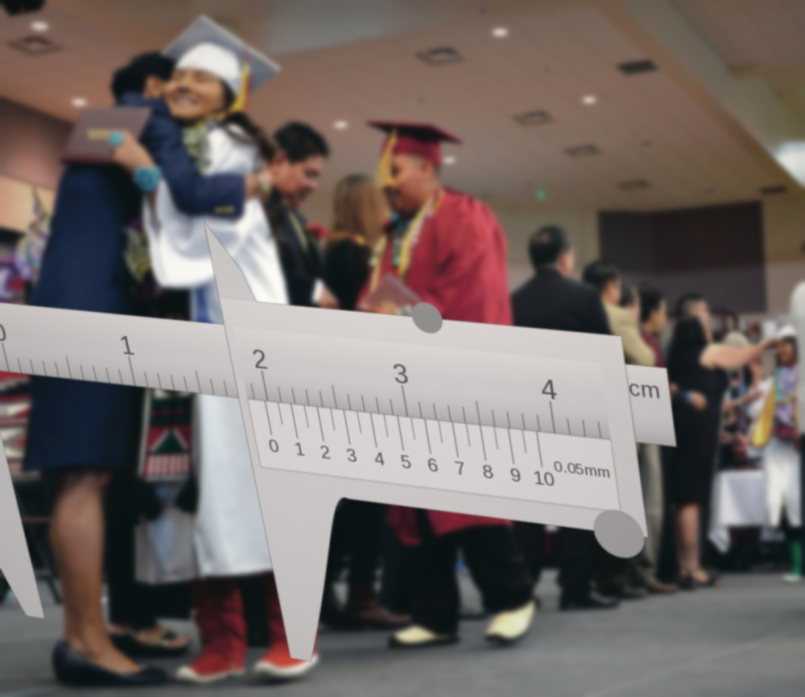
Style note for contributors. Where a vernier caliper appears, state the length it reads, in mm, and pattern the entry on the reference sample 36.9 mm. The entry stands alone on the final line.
19.8 mm
